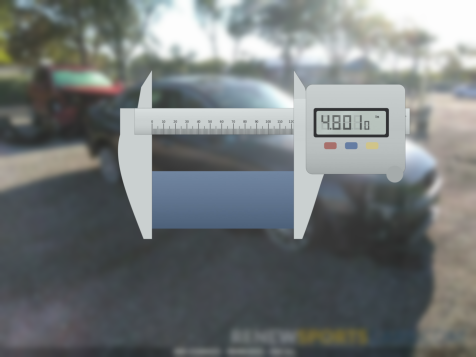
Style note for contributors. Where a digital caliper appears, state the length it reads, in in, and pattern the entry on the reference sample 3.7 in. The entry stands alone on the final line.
4.8010 in
